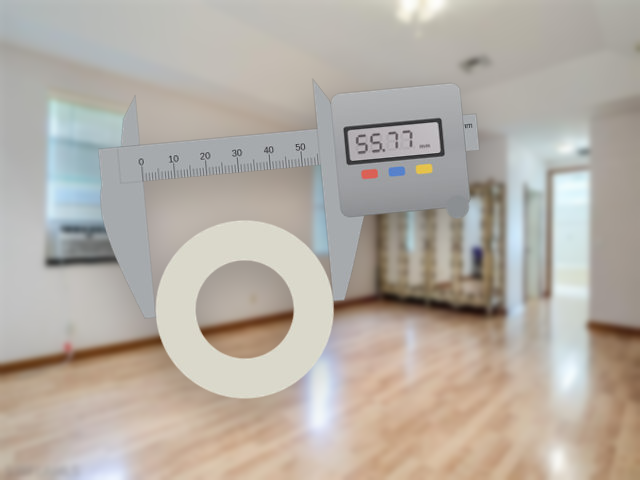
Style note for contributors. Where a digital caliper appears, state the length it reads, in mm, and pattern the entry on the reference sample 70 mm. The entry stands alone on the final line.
55.77 mm
